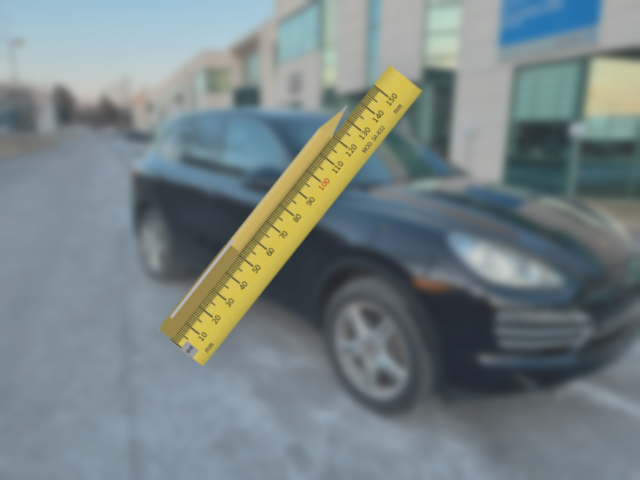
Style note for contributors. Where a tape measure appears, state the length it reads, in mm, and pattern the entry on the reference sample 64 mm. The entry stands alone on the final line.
135 mm
